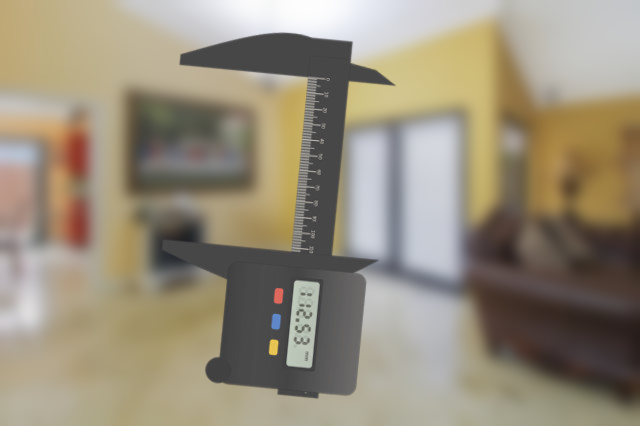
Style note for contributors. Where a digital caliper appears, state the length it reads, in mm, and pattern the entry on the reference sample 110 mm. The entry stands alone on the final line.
112.53 mm
